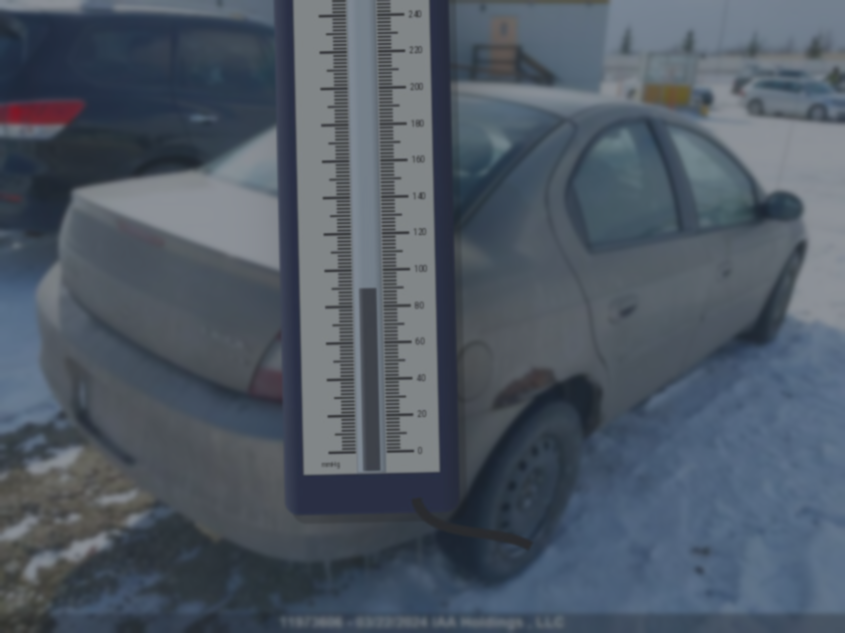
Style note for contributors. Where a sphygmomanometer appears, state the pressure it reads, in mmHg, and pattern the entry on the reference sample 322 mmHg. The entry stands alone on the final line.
90 mmHg
